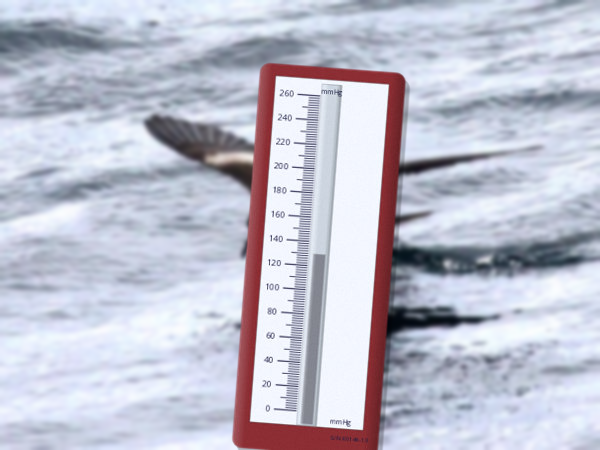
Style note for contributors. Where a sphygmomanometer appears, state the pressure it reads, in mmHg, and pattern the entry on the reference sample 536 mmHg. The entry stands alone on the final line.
130 mmHg
